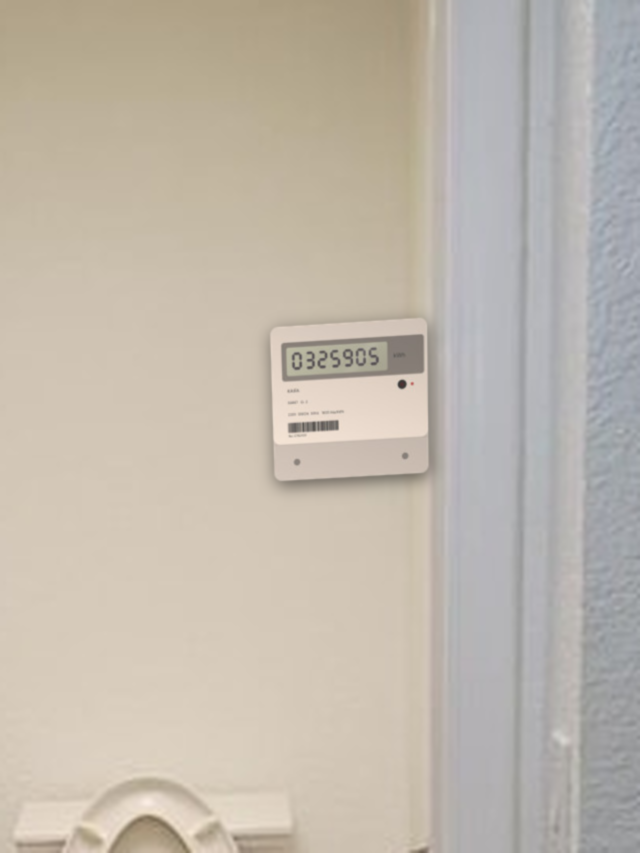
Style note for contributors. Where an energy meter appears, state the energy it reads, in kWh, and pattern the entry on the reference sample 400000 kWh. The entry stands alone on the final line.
325905 kWh
